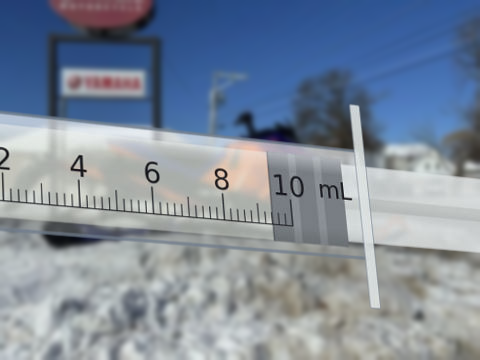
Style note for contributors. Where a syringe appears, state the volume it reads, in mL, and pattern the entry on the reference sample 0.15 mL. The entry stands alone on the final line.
9.4 mL
